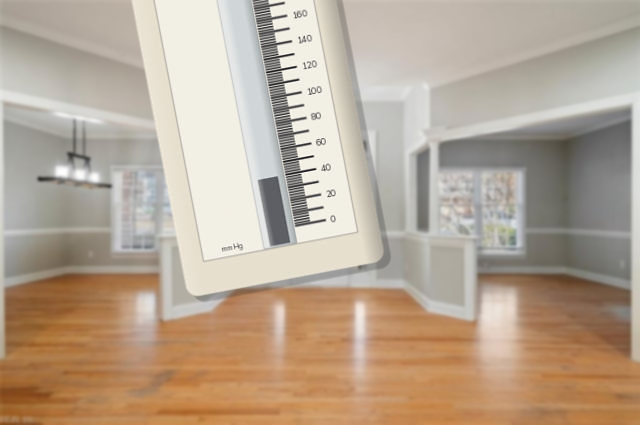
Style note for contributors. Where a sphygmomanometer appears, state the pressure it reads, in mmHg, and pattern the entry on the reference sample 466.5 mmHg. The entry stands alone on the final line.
40 mmHg
